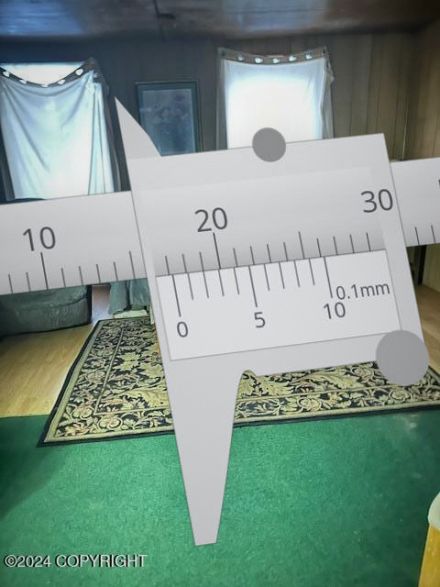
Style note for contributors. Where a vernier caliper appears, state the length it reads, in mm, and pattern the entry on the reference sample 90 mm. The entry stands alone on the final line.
17.2 mm
